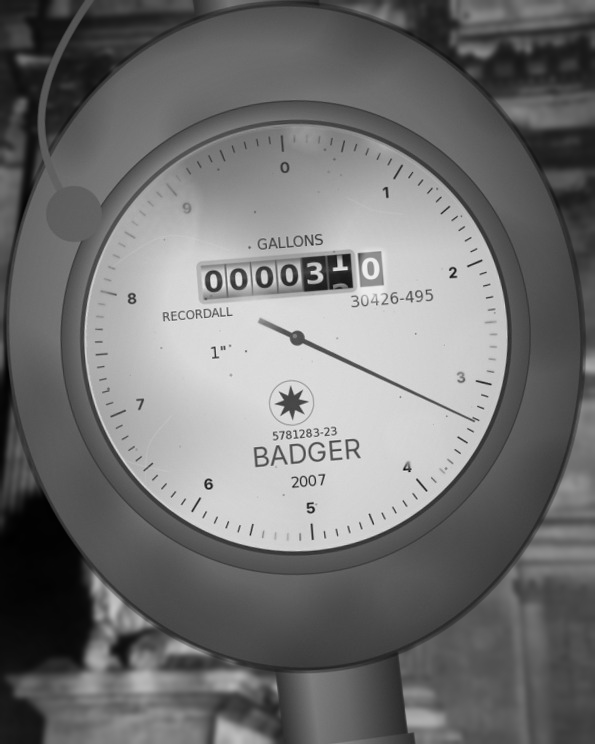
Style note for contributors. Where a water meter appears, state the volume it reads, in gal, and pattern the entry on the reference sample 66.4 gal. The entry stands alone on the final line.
313.3 gal
